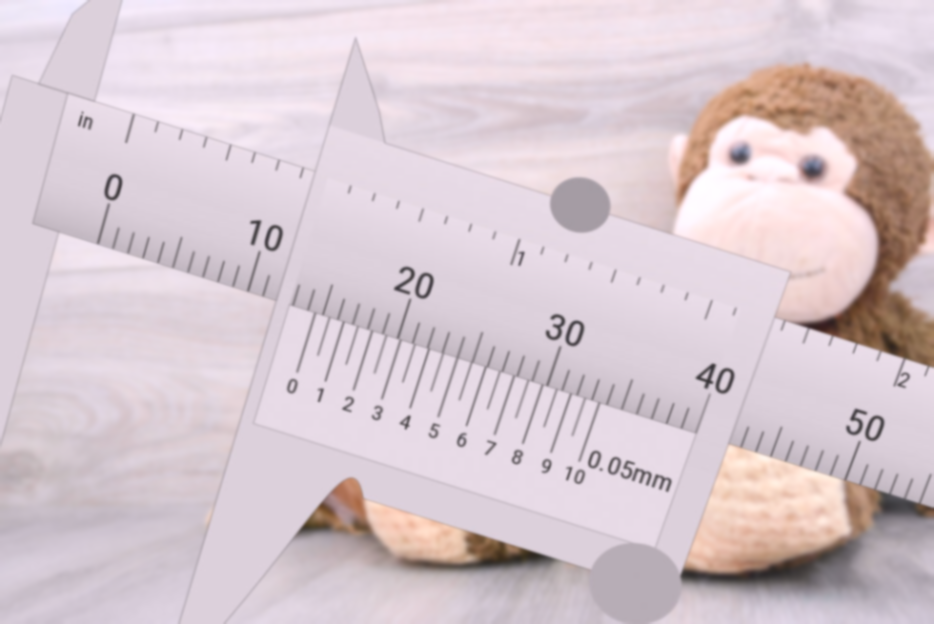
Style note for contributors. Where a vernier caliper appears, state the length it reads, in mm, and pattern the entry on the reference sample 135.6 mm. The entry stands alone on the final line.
14.5 mm
